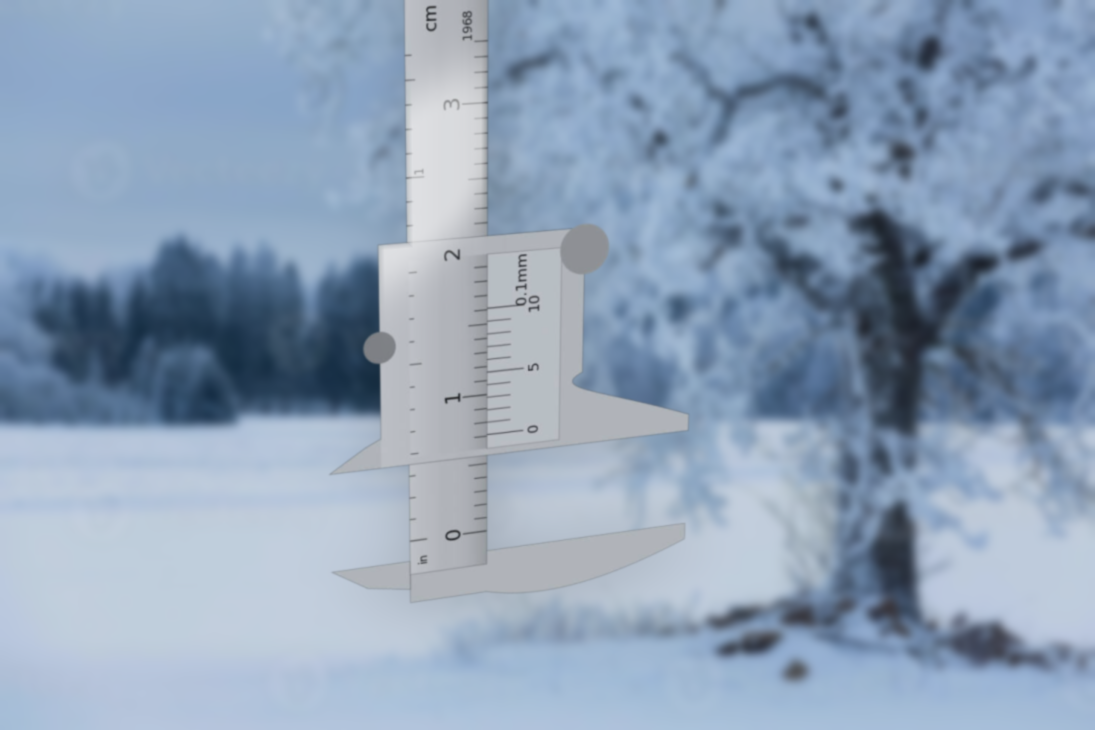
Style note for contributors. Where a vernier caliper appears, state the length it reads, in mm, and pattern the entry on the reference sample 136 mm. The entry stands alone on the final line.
7.1 mm
